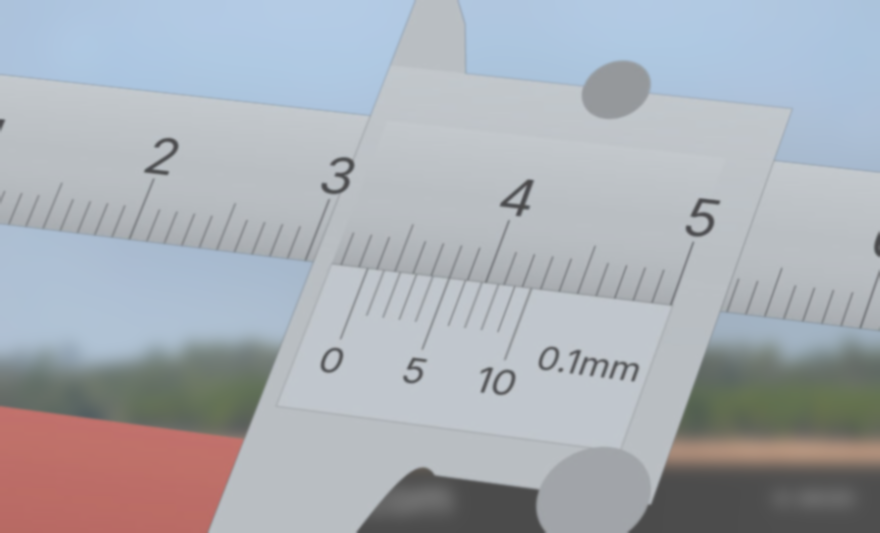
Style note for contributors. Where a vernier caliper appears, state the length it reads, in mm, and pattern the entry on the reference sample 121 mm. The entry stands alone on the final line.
33.5 mm
